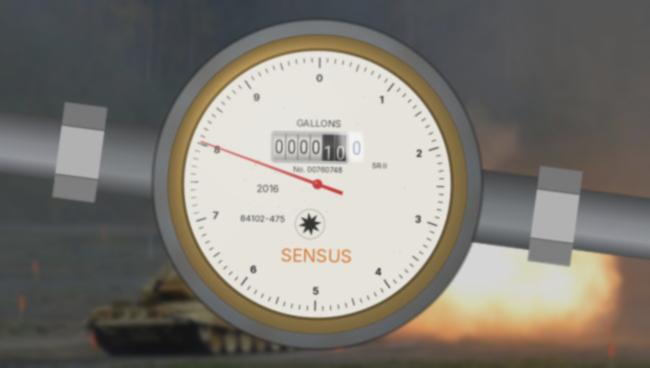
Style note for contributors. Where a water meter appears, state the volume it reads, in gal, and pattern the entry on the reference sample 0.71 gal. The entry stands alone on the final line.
98.0 gal
